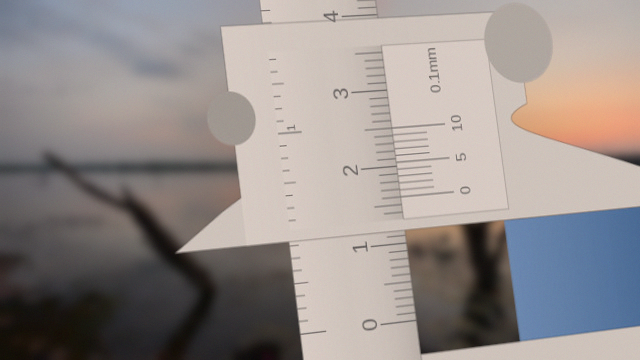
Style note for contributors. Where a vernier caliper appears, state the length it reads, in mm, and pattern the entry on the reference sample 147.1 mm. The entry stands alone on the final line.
16.0 mm
